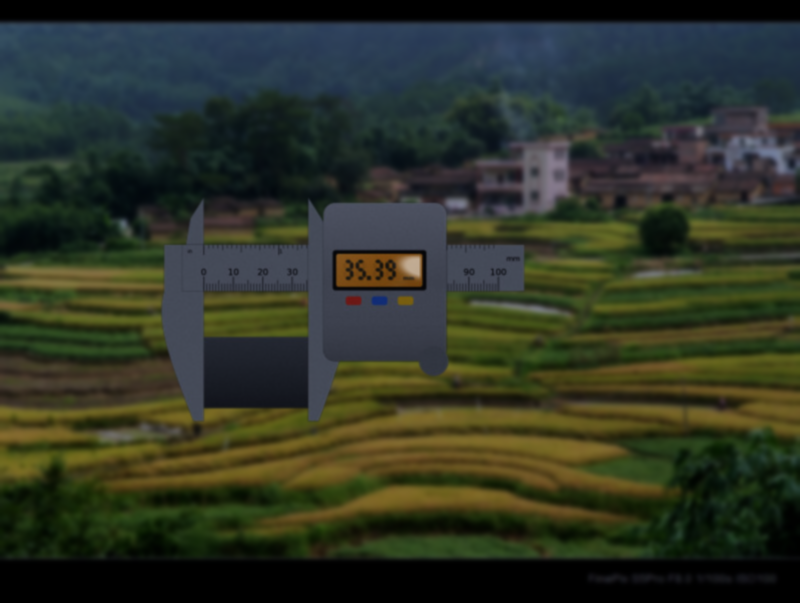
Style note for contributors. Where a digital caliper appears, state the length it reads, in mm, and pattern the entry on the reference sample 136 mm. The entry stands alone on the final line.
35.39 mm
